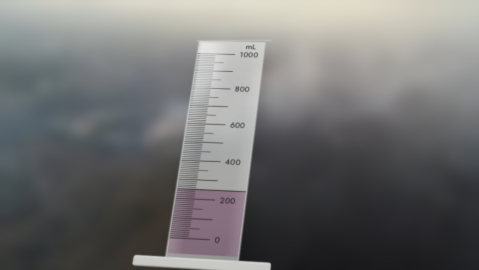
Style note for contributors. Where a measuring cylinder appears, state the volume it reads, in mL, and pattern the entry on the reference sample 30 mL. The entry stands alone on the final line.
250 mL
